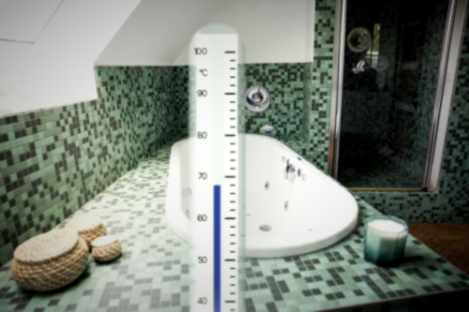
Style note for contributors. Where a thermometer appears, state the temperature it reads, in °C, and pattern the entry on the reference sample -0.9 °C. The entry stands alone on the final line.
68 °C
